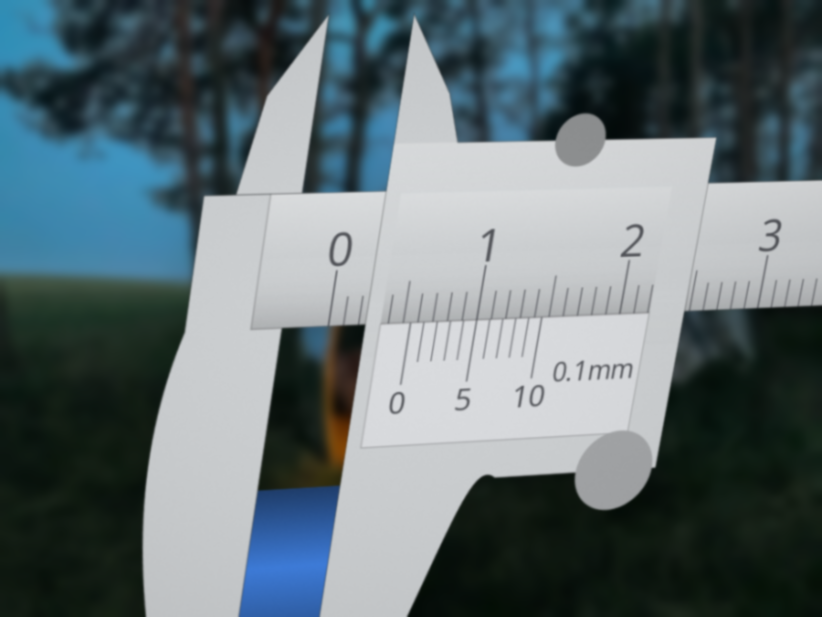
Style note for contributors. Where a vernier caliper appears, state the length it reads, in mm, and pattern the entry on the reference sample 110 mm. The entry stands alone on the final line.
5.5 mm
